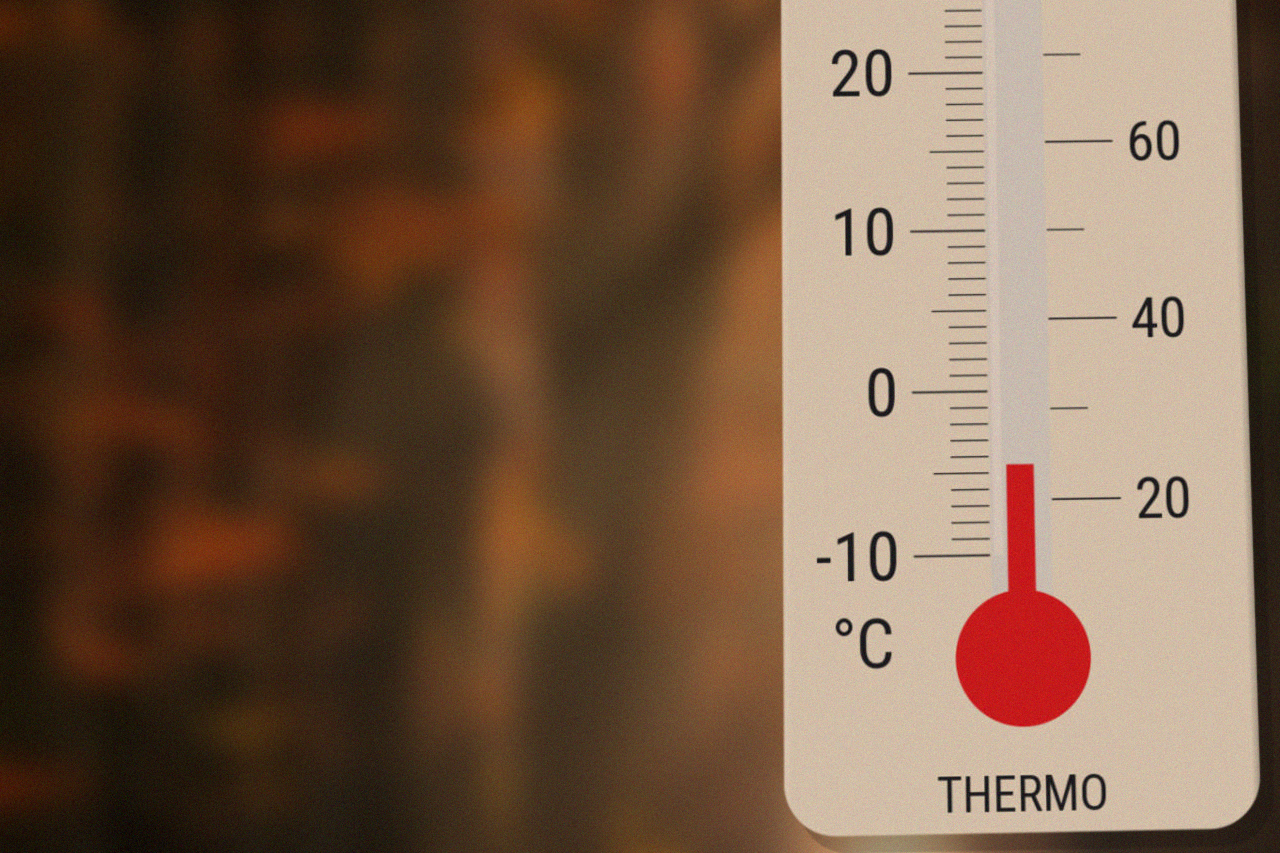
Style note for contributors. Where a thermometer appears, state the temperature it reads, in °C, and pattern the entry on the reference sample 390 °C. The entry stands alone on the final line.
-4.5 °C
